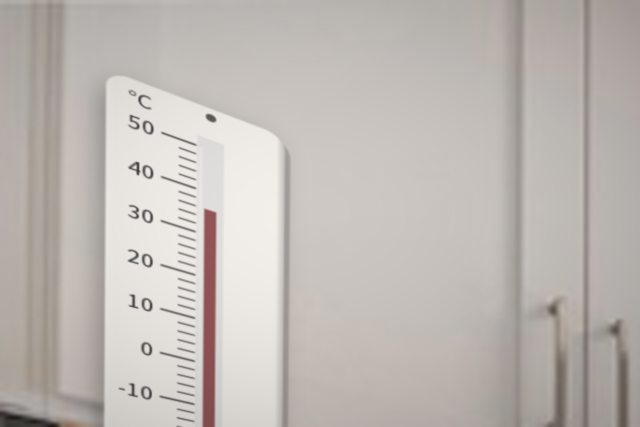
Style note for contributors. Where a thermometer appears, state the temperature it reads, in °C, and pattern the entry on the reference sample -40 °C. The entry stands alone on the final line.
36 °C
